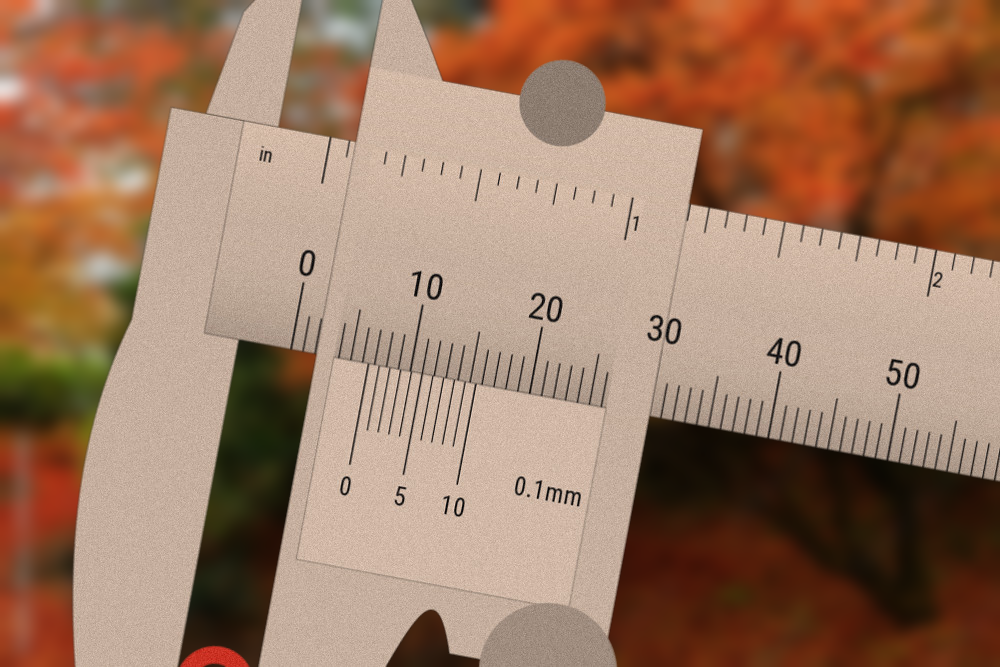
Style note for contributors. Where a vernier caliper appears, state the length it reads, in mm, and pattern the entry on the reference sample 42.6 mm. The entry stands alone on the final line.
6.5 mm
